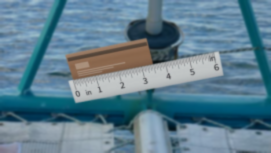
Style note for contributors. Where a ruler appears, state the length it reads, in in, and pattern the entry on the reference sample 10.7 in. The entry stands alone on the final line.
3.5 in
